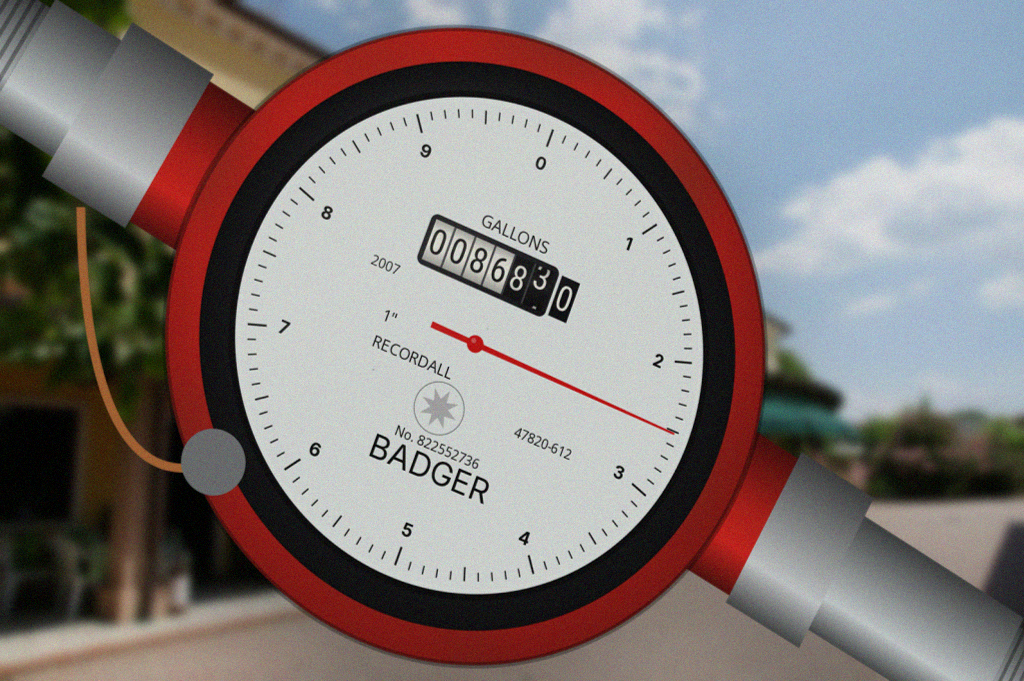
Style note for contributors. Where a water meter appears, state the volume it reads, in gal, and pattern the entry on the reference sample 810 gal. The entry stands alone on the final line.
86832.5 gal
